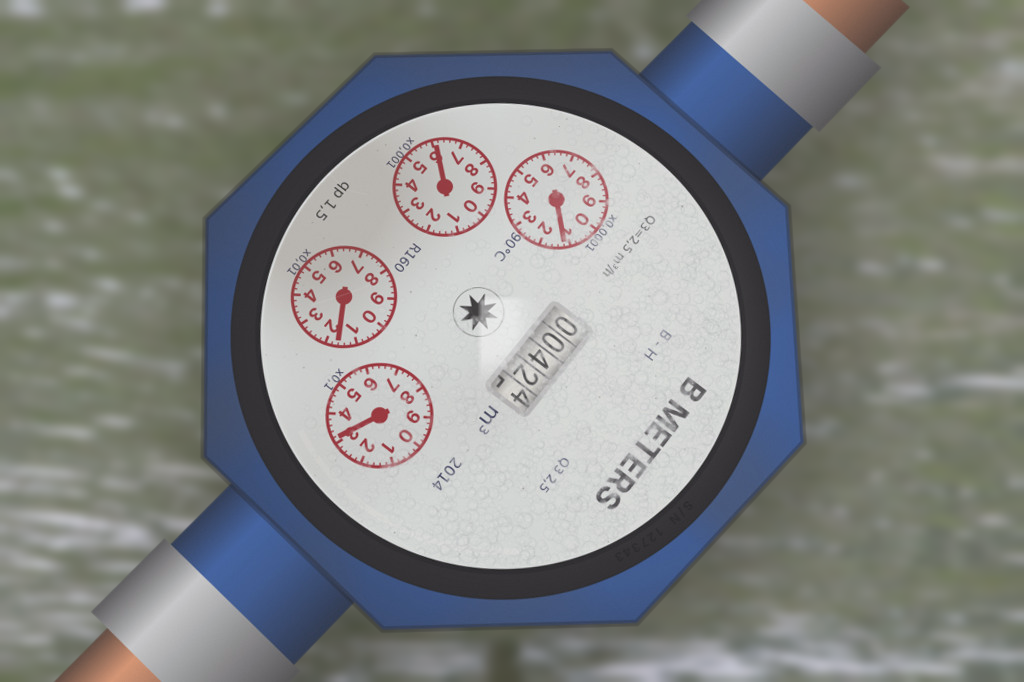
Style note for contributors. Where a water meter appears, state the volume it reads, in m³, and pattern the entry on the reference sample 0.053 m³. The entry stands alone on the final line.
424.3161 m³
